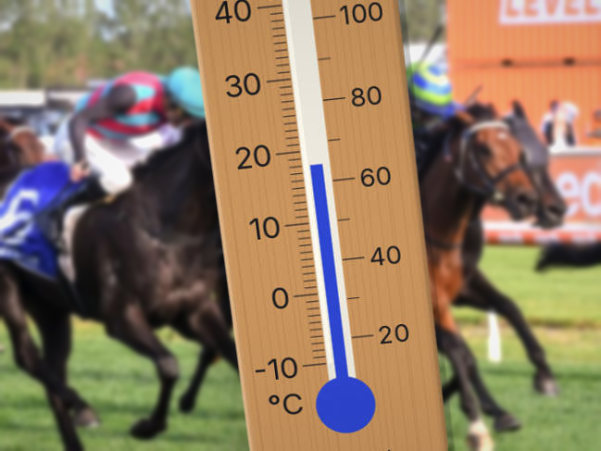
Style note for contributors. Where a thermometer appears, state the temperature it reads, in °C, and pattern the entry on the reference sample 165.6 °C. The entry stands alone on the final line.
18 °C
